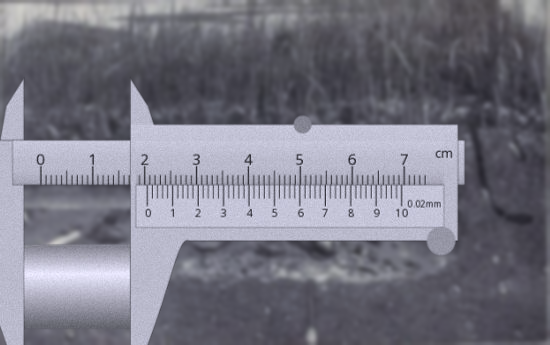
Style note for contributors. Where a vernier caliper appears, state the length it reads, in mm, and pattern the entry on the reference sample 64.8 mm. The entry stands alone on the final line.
20.5 mm
